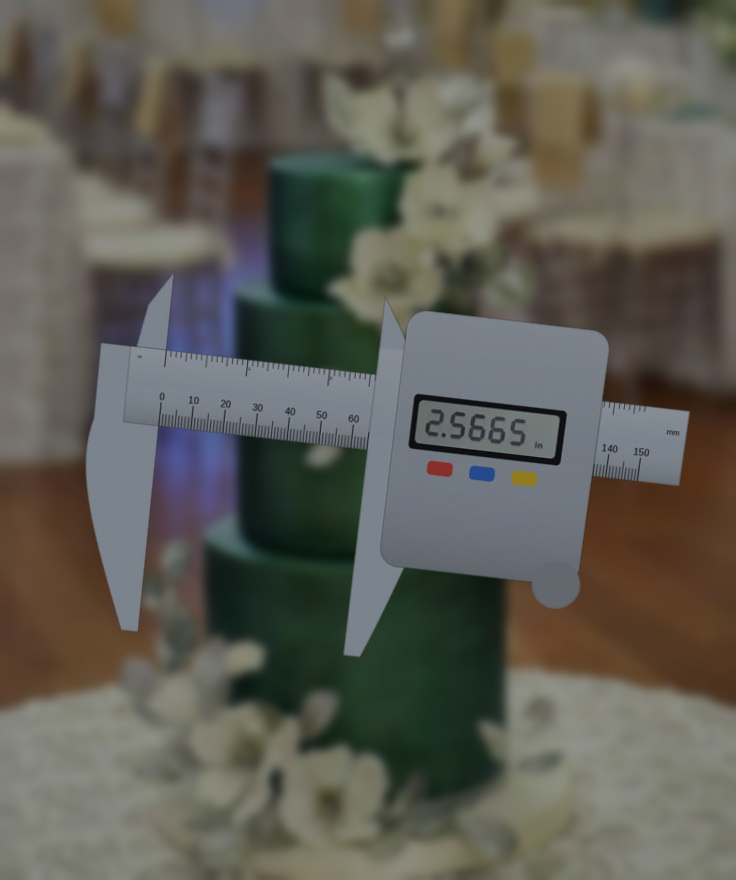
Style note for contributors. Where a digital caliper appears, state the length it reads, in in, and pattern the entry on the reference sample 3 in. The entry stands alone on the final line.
2.5665 in
